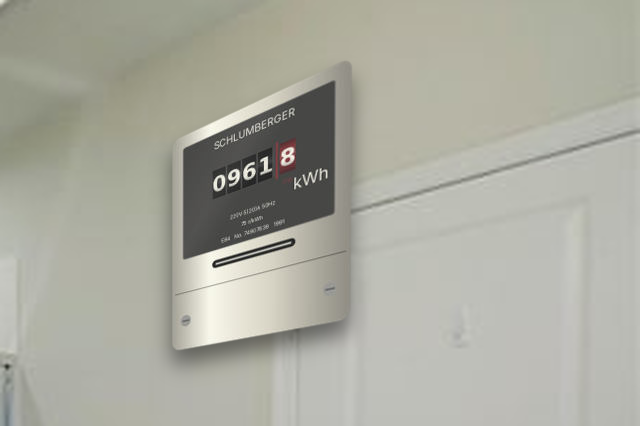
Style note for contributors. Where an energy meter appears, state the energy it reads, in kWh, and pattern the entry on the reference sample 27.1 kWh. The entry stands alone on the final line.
961.8 kWh
